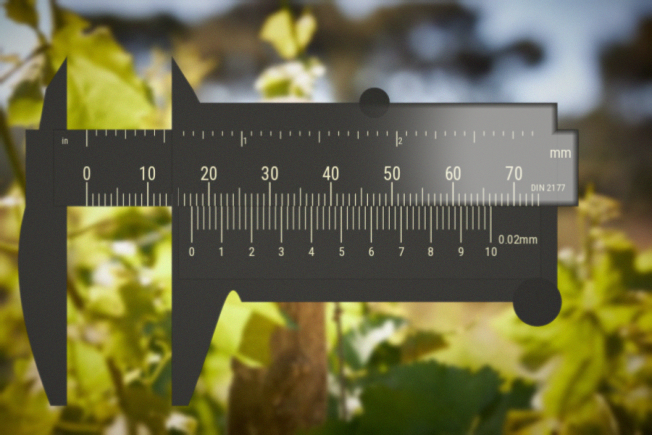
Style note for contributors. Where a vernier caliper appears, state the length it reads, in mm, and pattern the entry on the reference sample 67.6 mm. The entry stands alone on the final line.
17.2 mm
